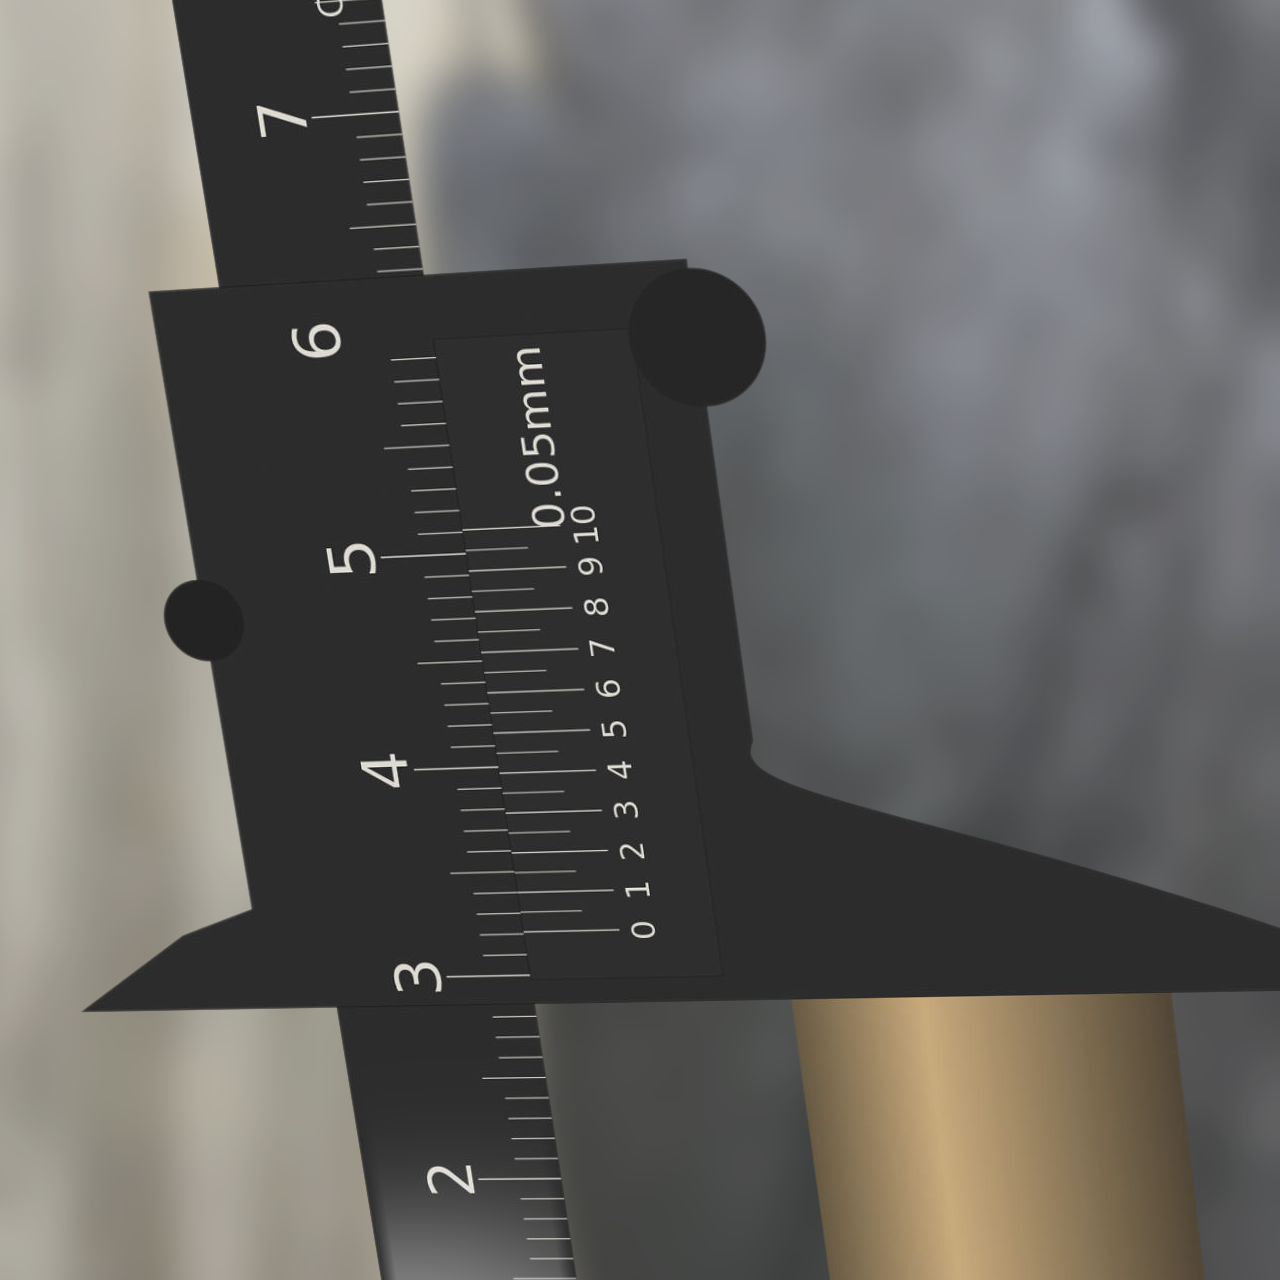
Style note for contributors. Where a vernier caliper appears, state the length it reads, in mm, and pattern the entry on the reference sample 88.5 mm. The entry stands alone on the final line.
32.1 mm
